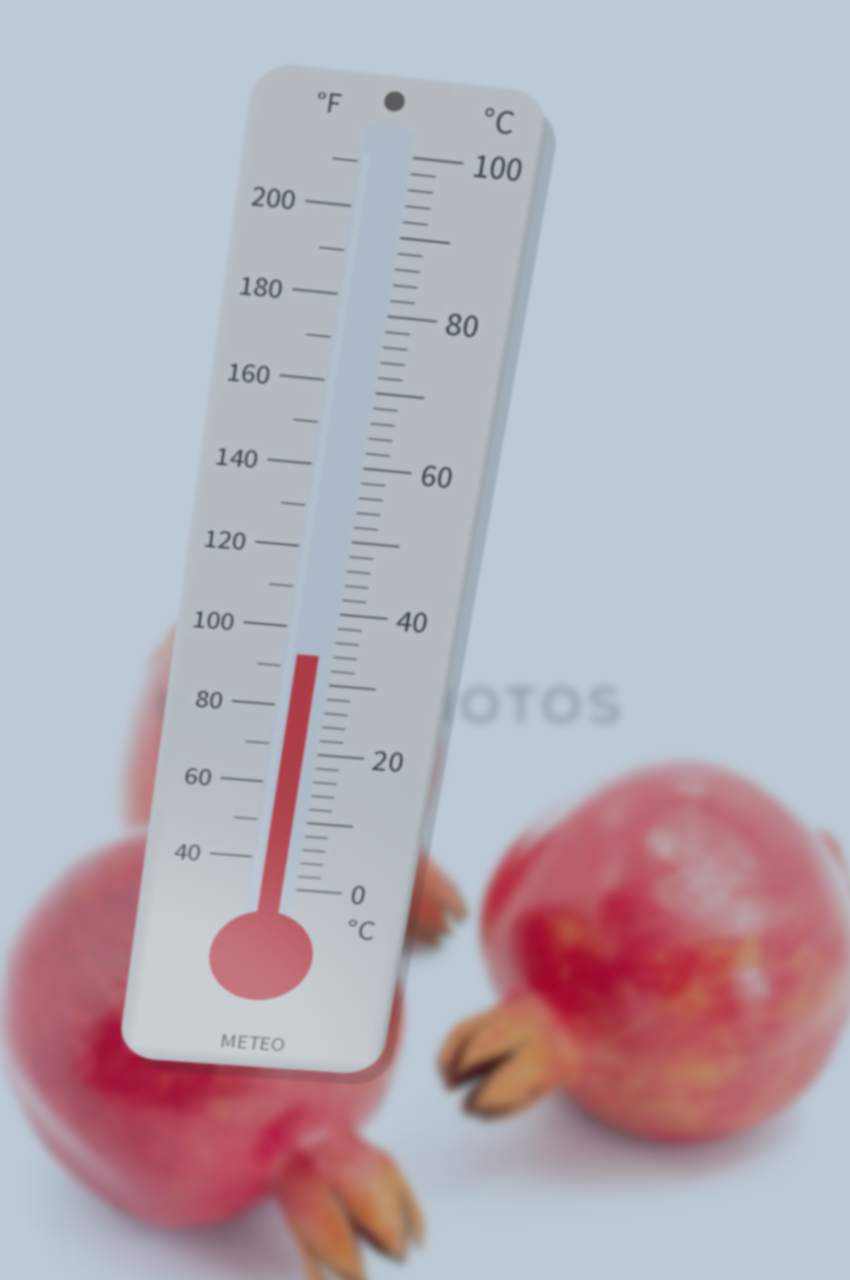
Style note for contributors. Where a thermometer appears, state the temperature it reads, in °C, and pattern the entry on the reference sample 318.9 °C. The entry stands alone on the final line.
34 °C
